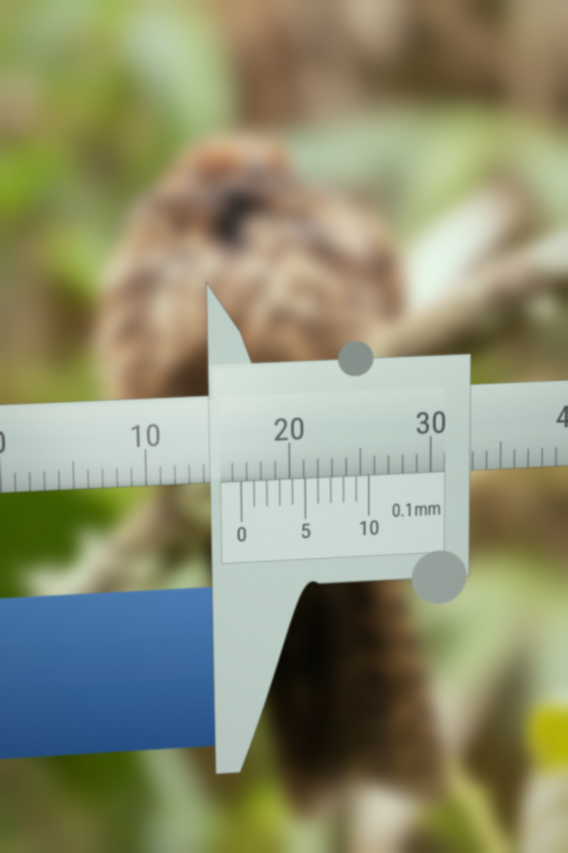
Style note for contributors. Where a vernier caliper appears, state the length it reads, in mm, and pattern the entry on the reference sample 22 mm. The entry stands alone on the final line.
16.6 mm
